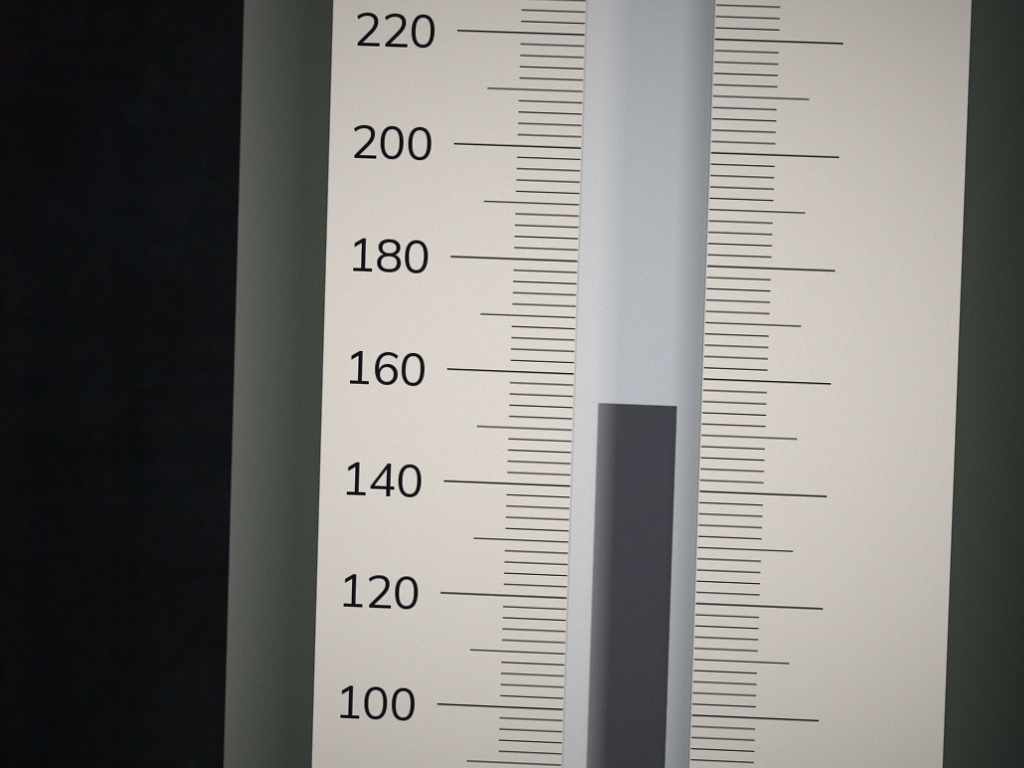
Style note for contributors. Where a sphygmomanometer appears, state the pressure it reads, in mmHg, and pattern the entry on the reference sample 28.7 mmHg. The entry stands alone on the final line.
155 mmHg
